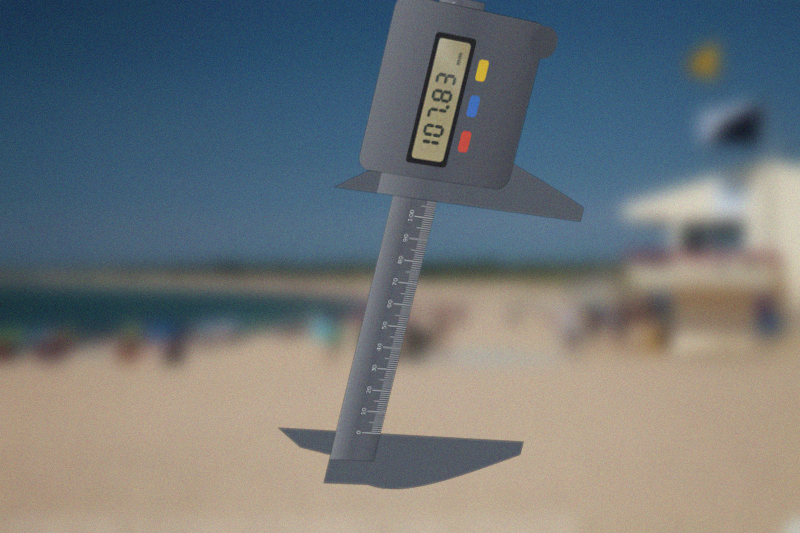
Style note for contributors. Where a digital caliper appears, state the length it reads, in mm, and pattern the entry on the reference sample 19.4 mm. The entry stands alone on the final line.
107.83 mm
